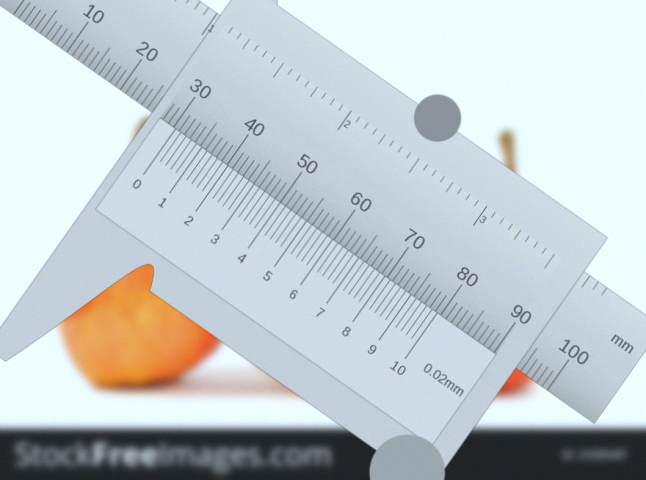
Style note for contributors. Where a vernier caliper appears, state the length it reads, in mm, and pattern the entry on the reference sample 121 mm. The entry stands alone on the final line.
30.4 mm
